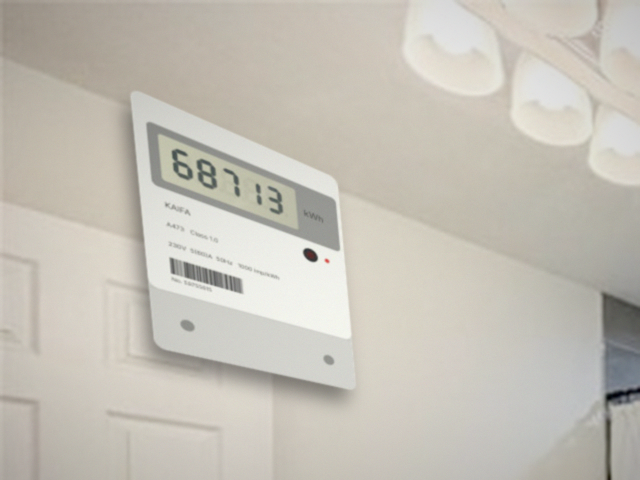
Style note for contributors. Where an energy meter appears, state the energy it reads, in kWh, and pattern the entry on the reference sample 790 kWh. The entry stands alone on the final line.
68713 kWh
